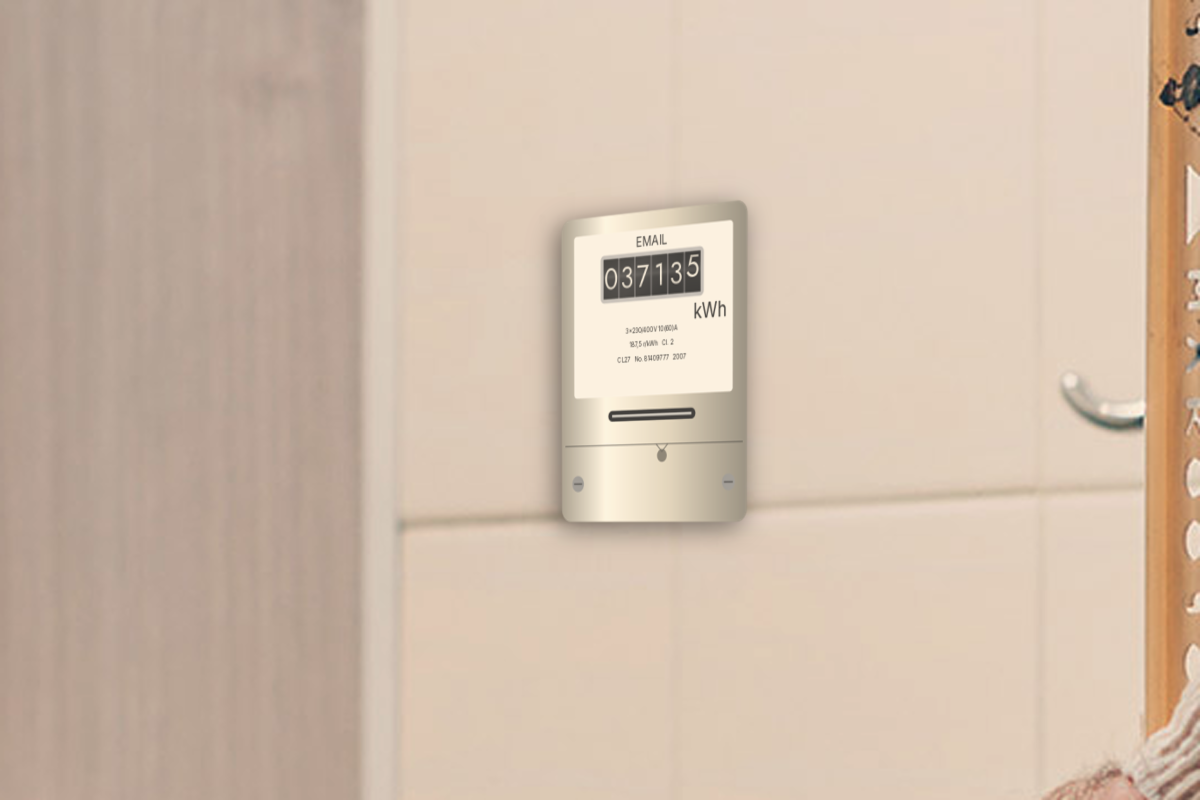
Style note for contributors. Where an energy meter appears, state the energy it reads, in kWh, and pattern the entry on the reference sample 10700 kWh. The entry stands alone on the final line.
37135 kWh
